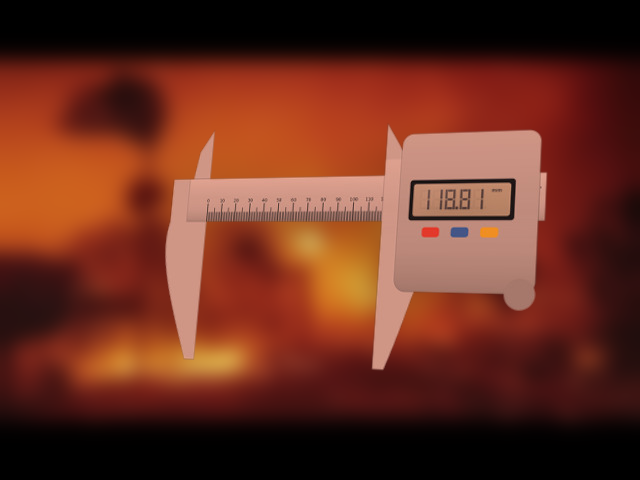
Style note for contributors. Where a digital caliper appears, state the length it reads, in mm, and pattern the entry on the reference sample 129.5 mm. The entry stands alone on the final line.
118.81 mm
